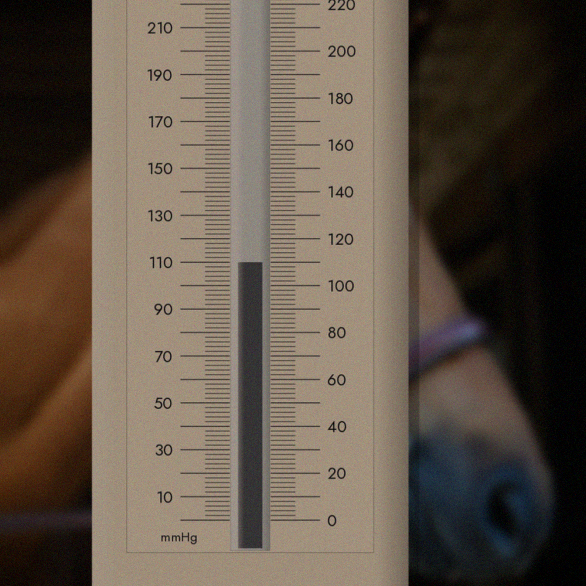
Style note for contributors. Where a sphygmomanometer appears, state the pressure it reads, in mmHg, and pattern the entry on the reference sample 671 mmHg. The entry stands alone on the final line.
110 mmHg
